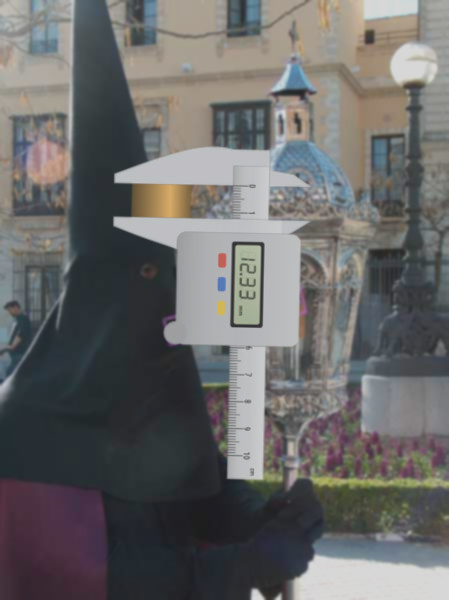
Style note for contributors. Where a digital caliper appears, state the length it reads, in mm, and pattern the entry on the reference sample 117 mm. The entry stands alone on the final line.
12.33 mm
